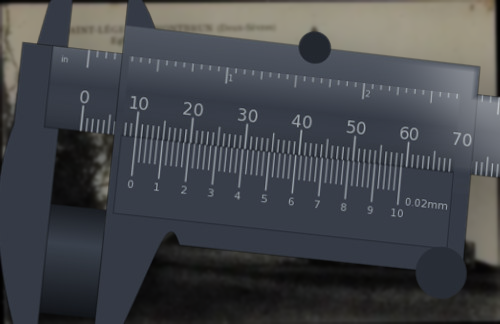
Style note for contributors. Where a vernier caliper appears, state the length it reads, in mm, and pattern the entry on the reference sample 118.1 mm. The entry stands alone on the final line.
10.0 mm
